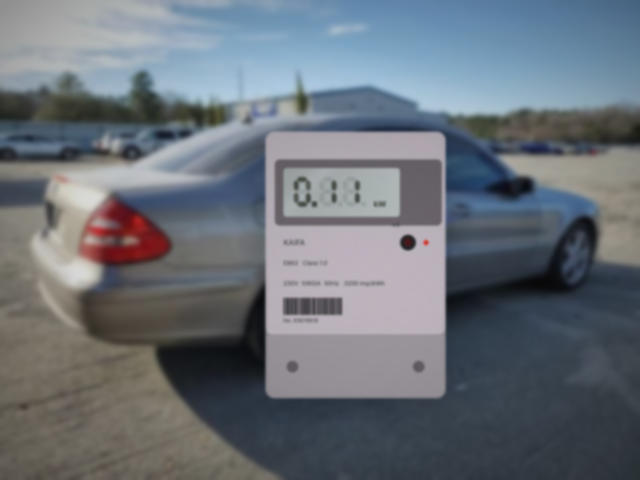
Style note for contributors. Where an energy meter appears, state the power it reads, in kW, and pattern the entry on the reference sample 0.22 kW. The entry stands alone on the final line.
0.11 kW
